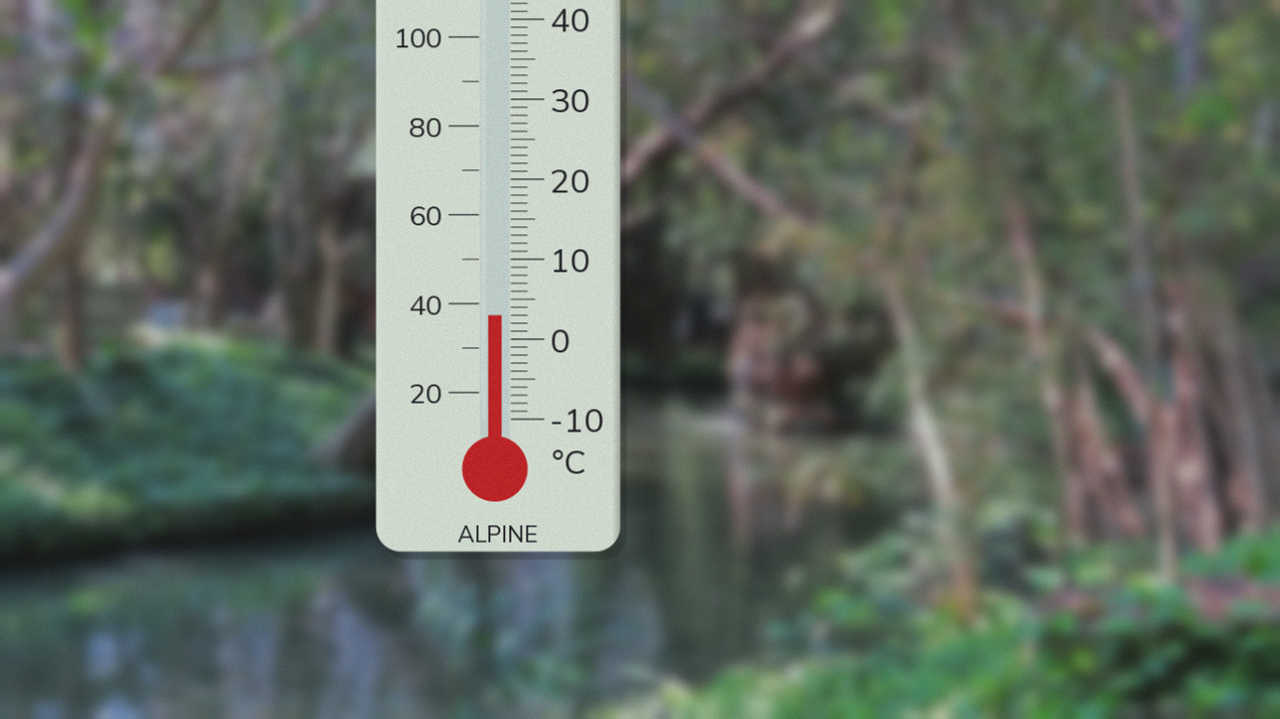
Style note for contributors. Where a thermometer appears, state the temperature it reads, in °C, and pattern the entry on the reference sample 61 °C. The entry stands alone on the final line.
3 °C
